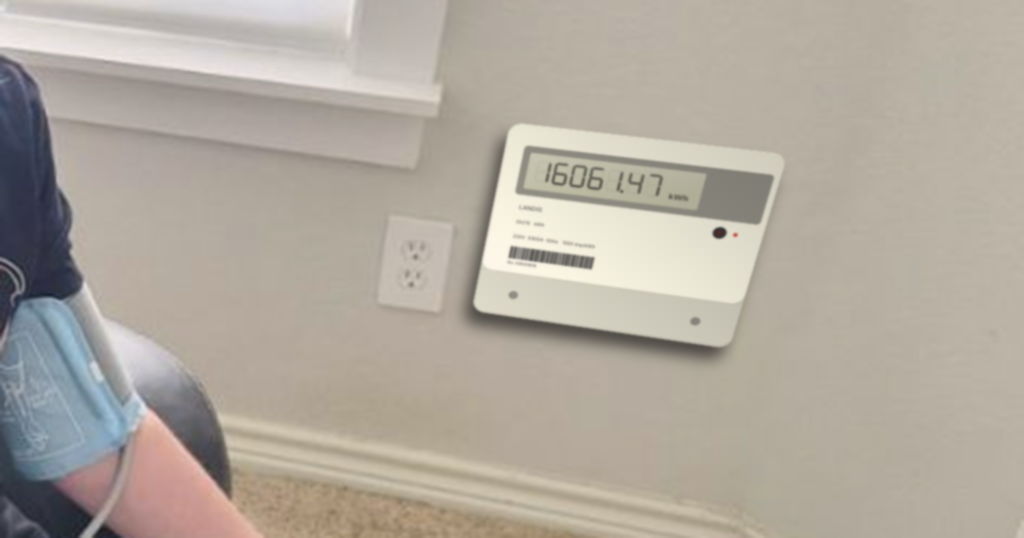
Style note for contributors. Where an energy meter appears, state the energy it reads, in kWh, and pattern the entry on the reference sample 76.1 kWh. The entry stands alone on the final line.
16061.47 kWh
